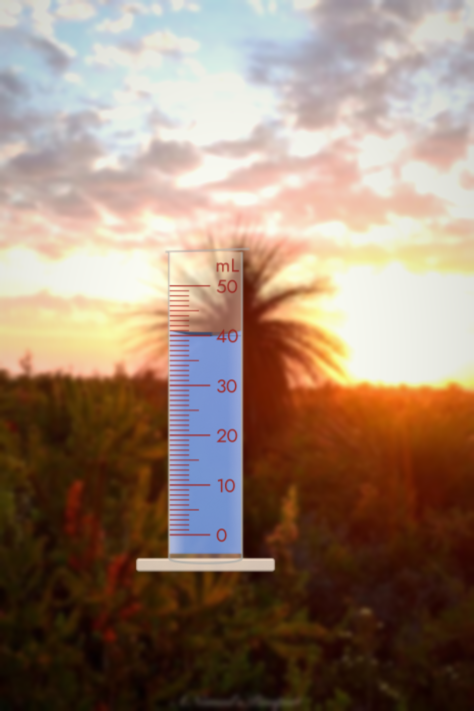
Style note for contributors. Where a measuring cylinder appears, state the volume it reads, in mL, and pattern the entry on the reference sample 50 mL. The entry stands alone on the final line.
40 mL
